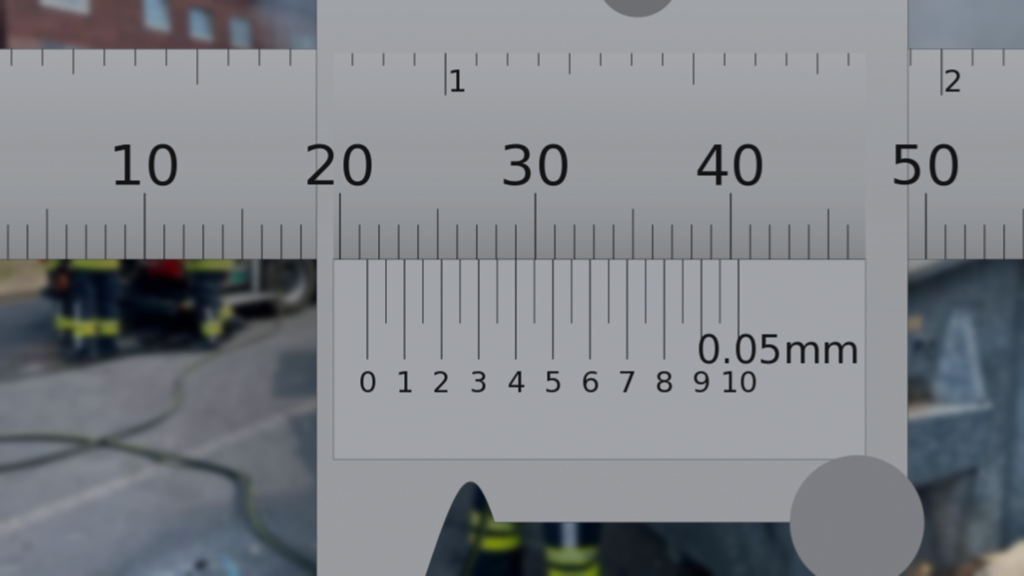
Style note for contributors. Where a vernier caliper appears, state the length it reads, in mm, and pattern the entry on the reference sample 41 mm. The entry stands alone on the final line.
21.4 mm
